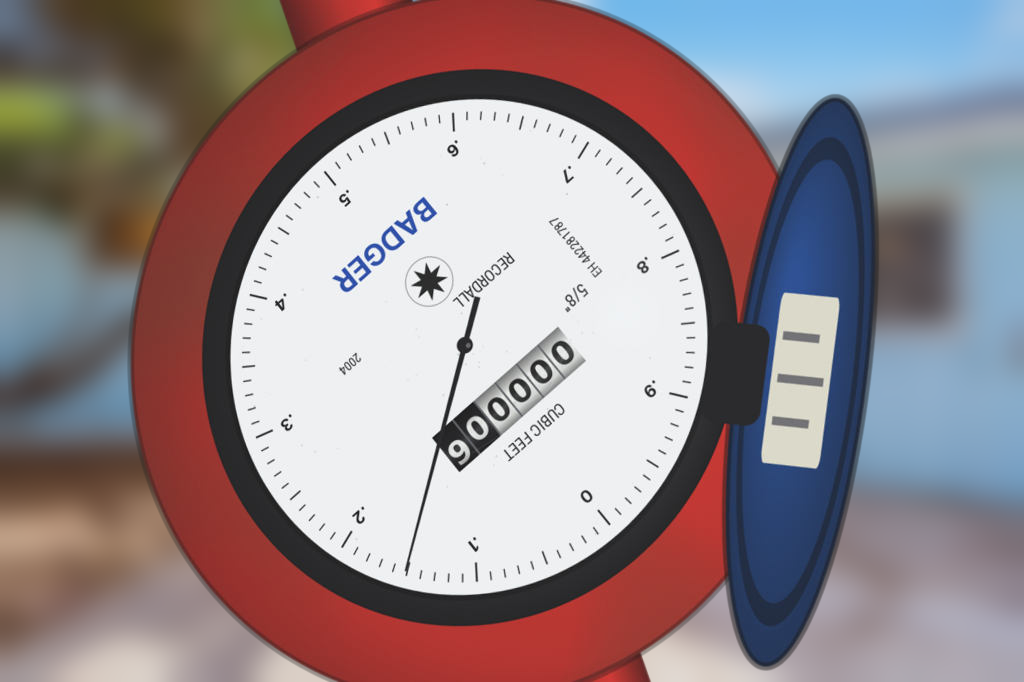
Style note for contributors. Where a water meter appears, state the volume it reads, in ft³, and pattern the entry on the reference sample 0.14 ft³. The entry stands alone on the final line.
6.15 ft³
